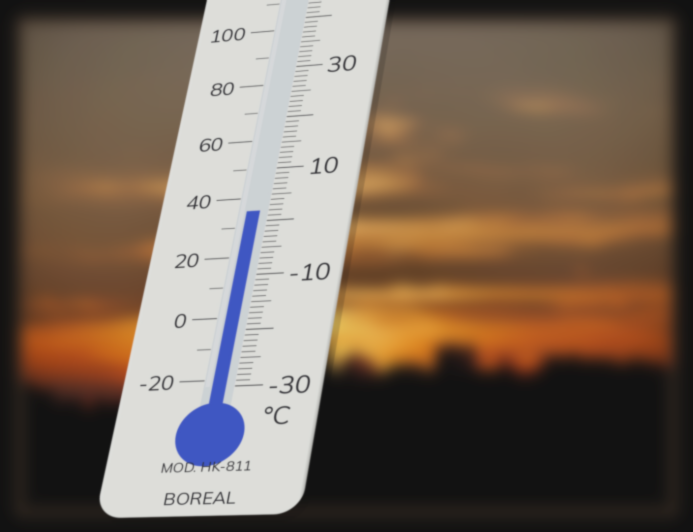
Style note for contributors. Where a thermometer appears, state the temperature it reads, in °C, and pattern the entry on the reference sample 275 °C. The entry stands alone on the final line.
2 °C
